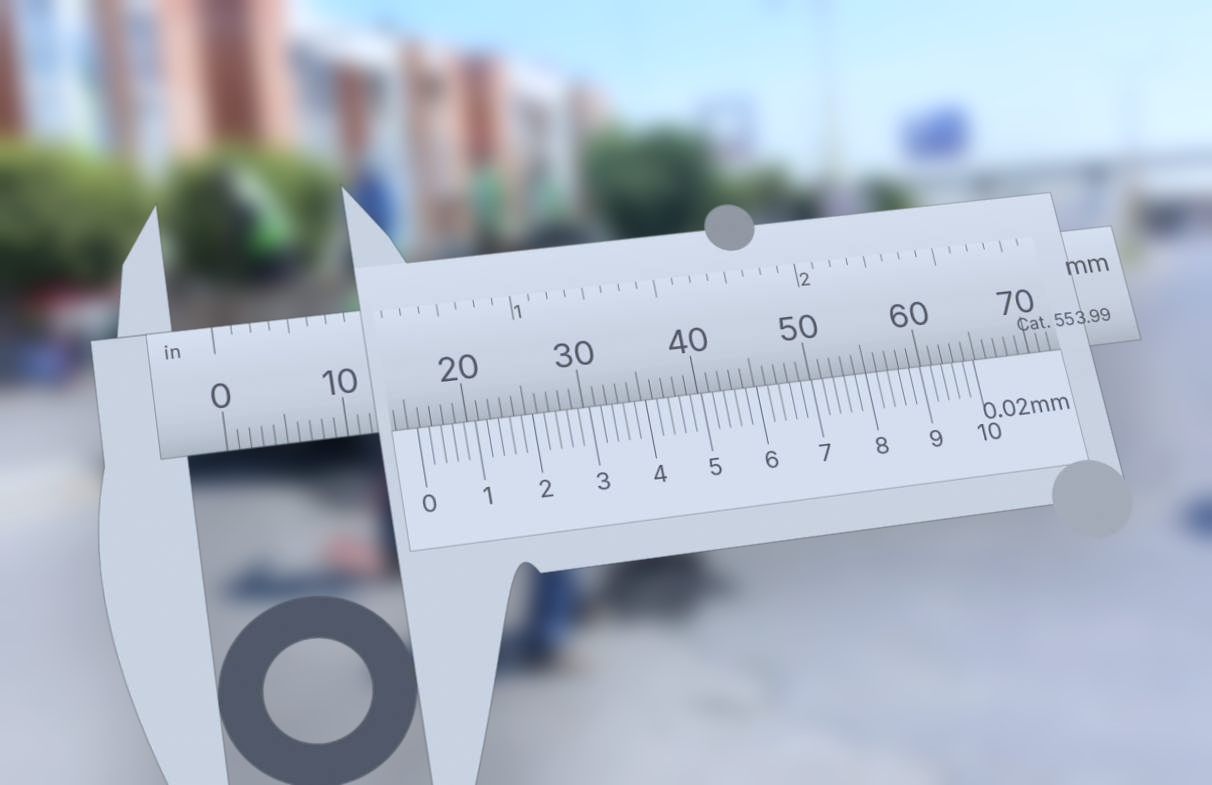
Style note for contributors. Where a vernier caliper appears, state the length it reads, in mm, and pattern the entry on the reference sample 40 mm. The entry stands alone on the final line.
15.8 mm
